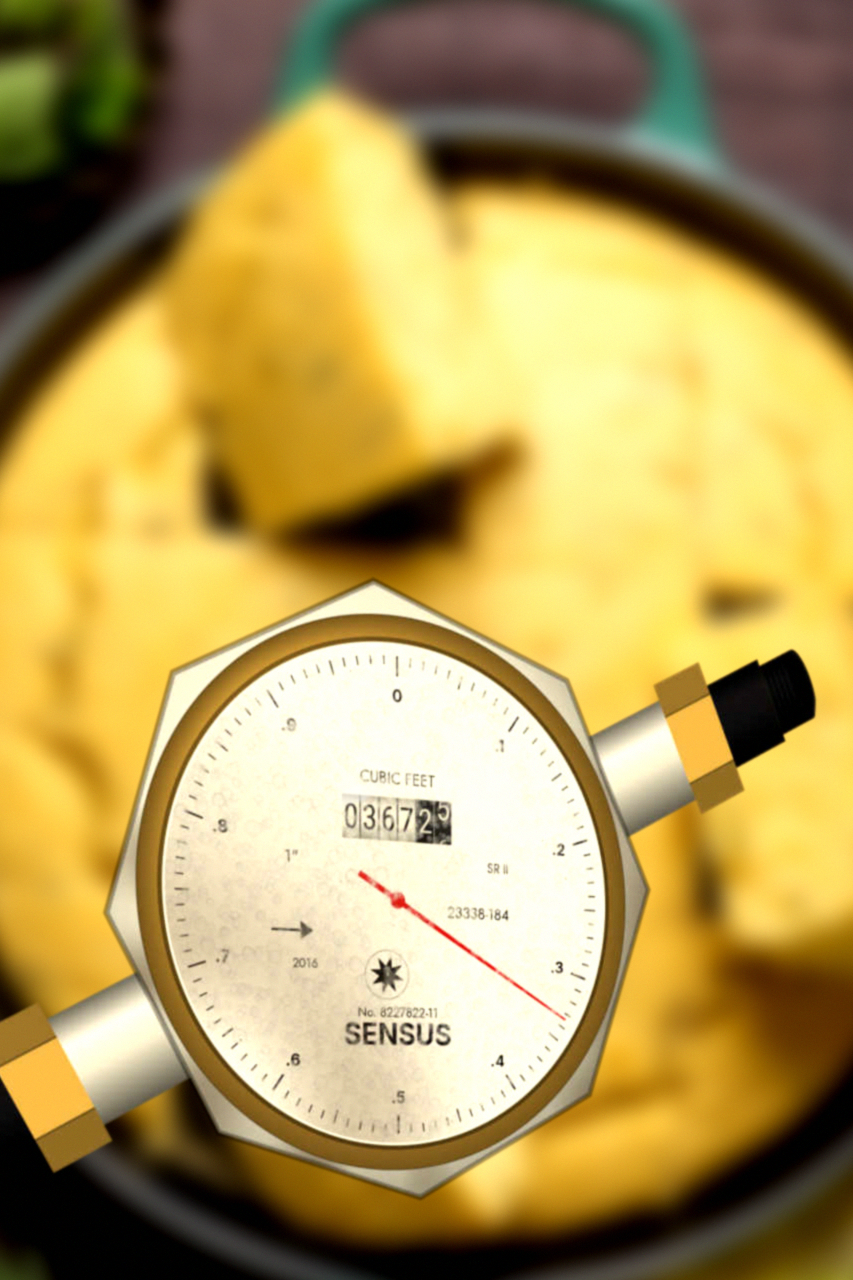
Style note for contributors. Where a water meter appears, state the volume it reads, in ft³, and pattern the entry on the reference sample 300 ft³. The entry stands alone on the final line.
36725.33 ft³
